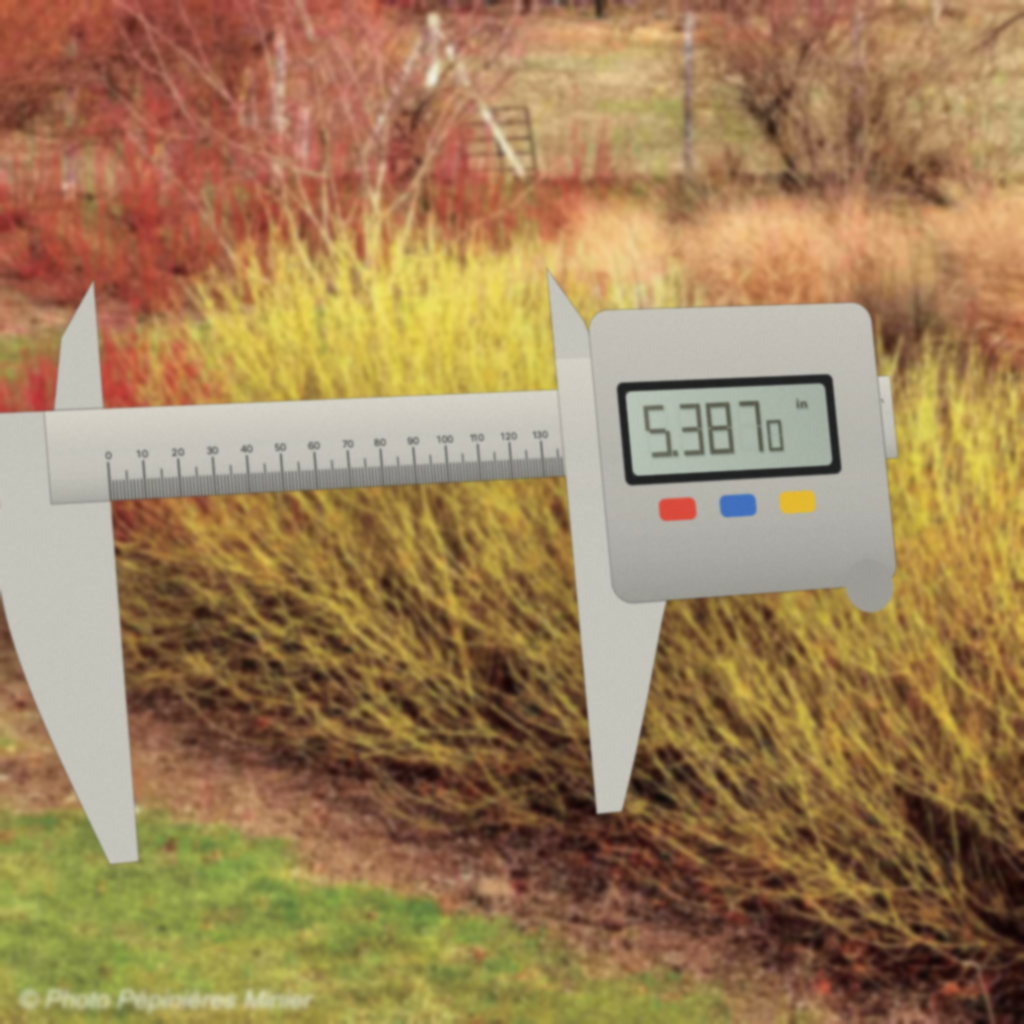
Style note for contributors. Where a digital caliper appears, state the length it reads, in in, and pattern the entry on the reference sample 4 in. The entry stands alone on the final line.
5.3870 in
